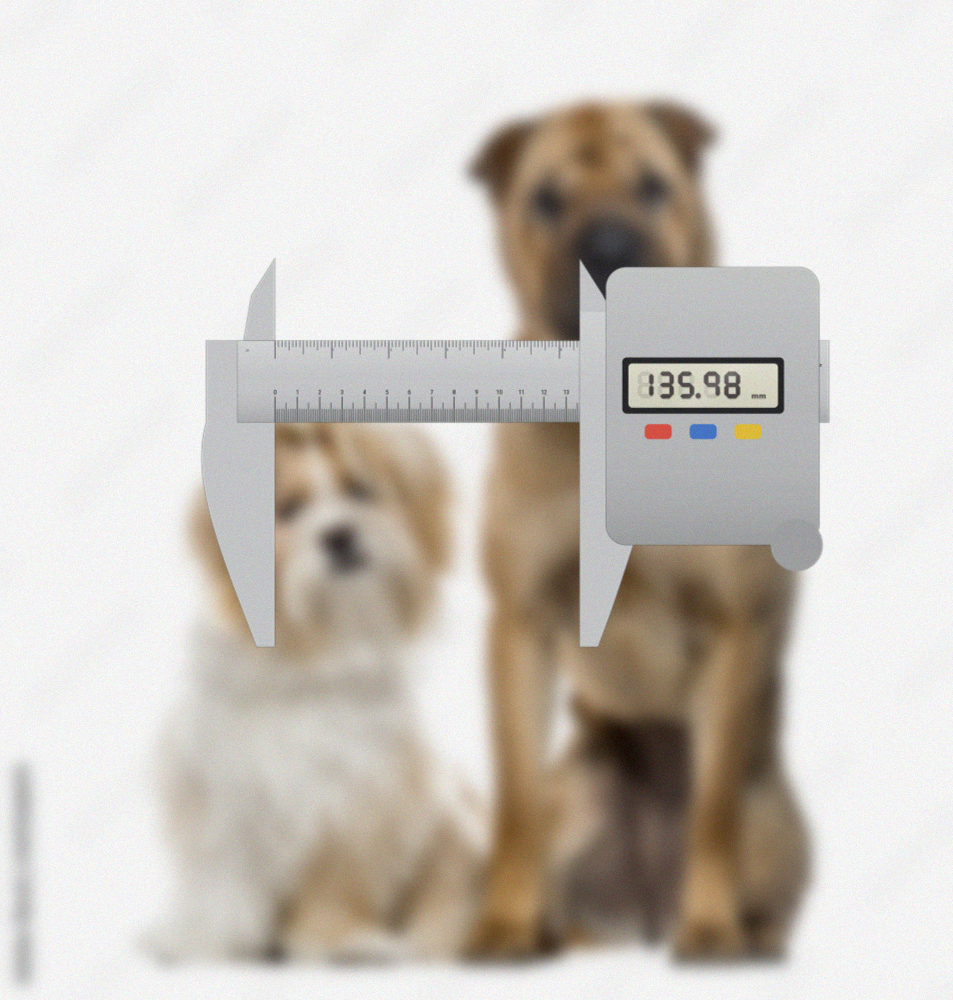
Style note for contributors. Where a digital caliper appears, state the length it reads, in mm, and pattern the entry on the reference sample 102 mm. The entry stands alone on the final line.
135.98 mm
